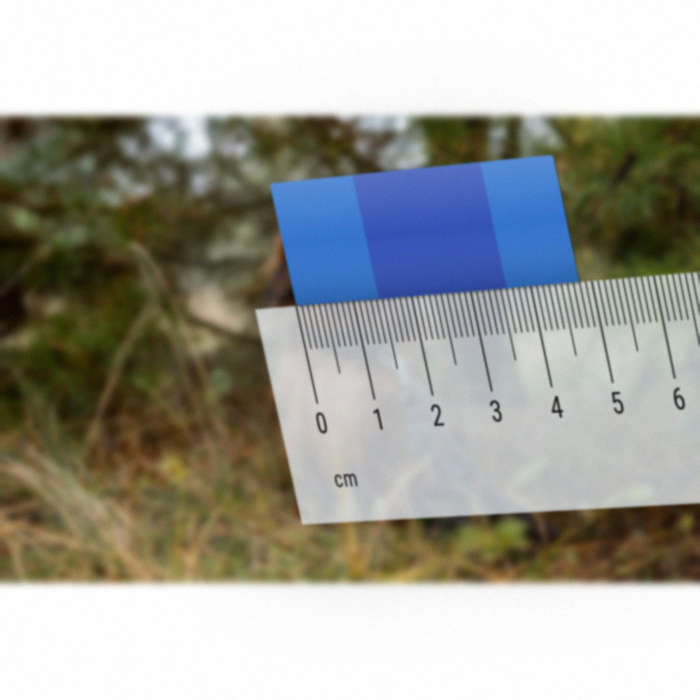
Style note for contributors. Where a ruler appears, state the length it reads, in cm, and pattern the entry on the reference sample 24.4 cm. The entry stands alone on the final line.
4.8 cm
